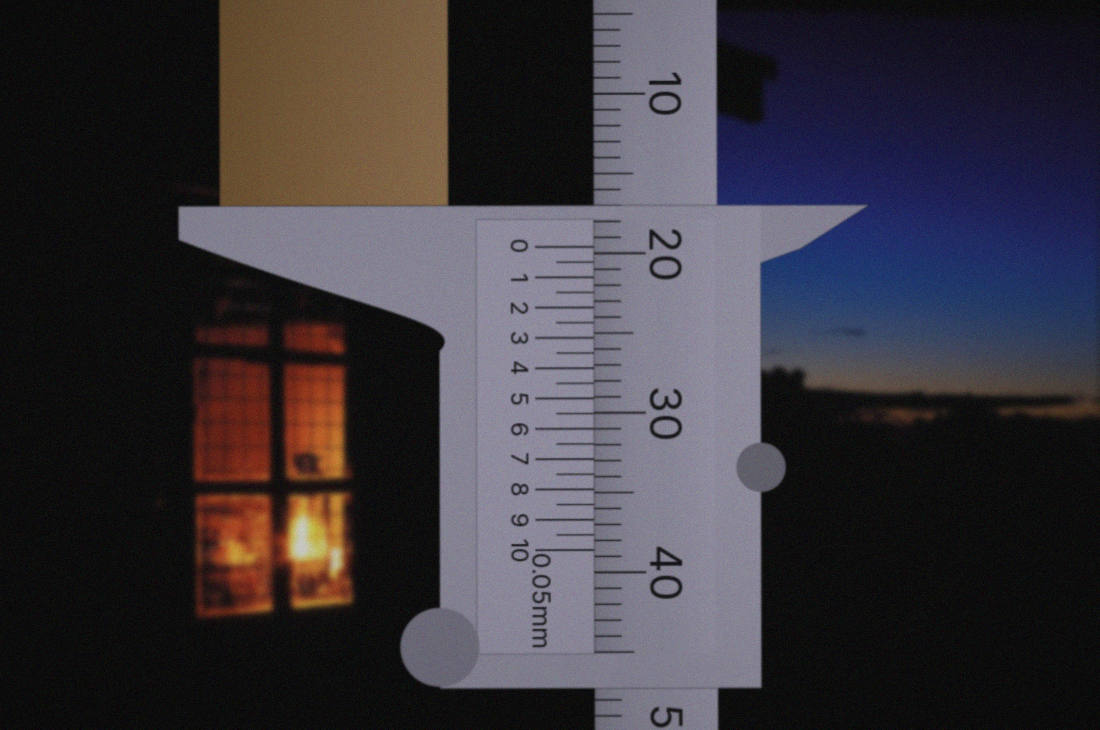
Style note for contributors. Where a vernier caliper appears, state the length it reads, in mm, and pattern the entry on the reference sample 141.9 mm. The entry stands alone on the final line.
19.6 mm
